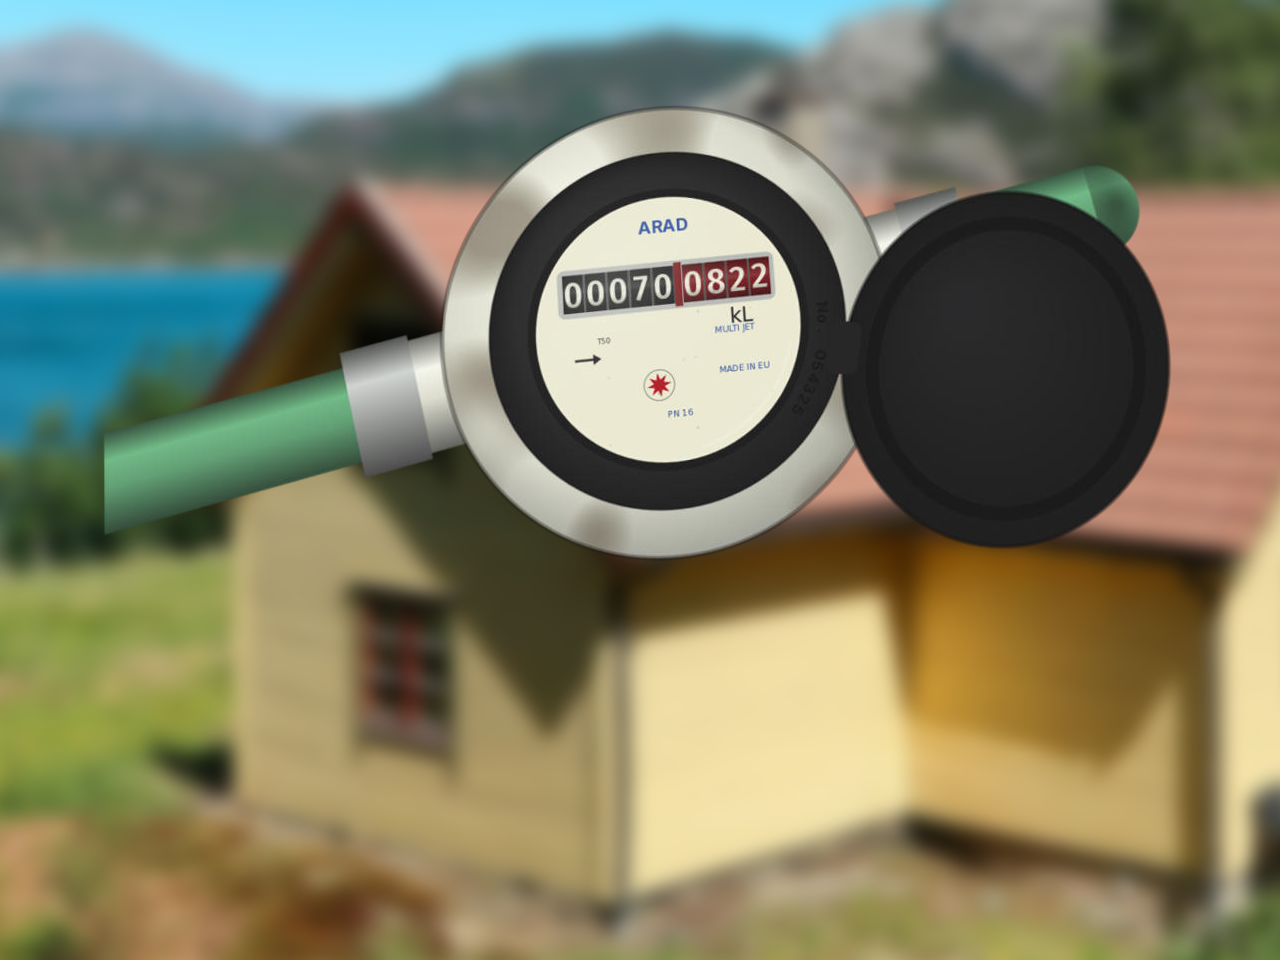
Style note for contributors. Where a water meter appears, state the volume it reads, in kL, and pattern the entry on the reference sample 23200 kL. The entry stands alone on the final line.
70.0822 kL
